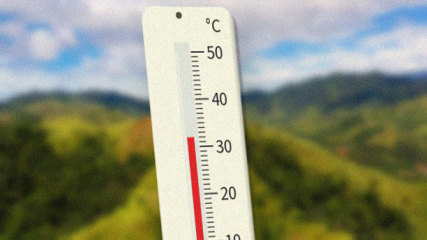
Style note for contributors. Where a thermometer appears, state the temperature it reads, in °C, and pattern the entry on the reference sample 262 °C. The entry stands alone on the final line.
32 °C
